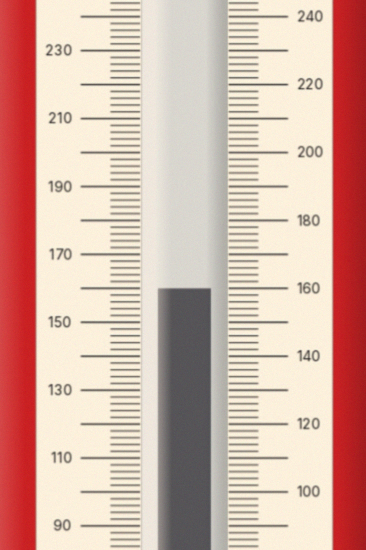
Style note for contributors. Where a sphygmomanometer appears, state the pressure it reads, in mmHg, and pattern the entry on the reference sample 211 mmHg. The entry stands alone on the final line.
160 mmHg
